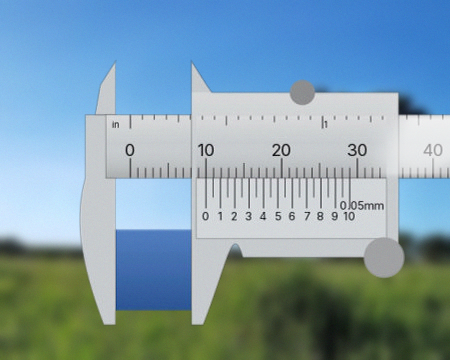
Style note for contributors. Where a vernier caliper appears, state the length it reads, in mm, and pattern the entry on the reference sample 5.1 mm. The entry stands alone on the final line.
10.0 mm
